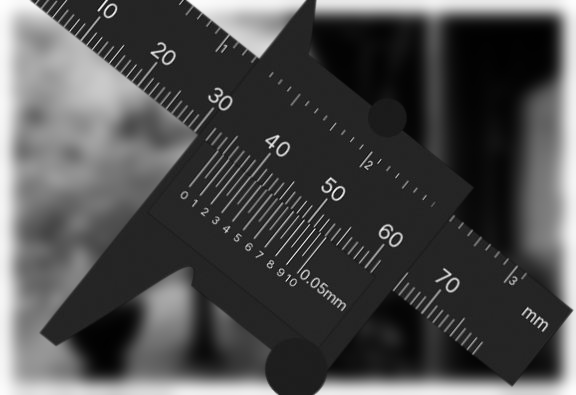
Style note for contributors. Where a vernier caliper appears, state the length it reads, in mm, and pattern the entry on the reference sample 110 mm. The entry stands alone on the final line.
34.2 mm
